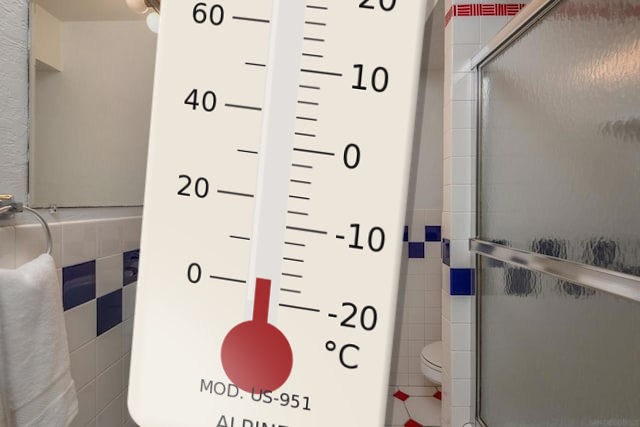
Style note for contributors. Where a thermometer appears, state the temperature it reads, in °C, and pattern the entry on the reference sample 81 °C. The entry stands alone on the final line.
-17 °C
